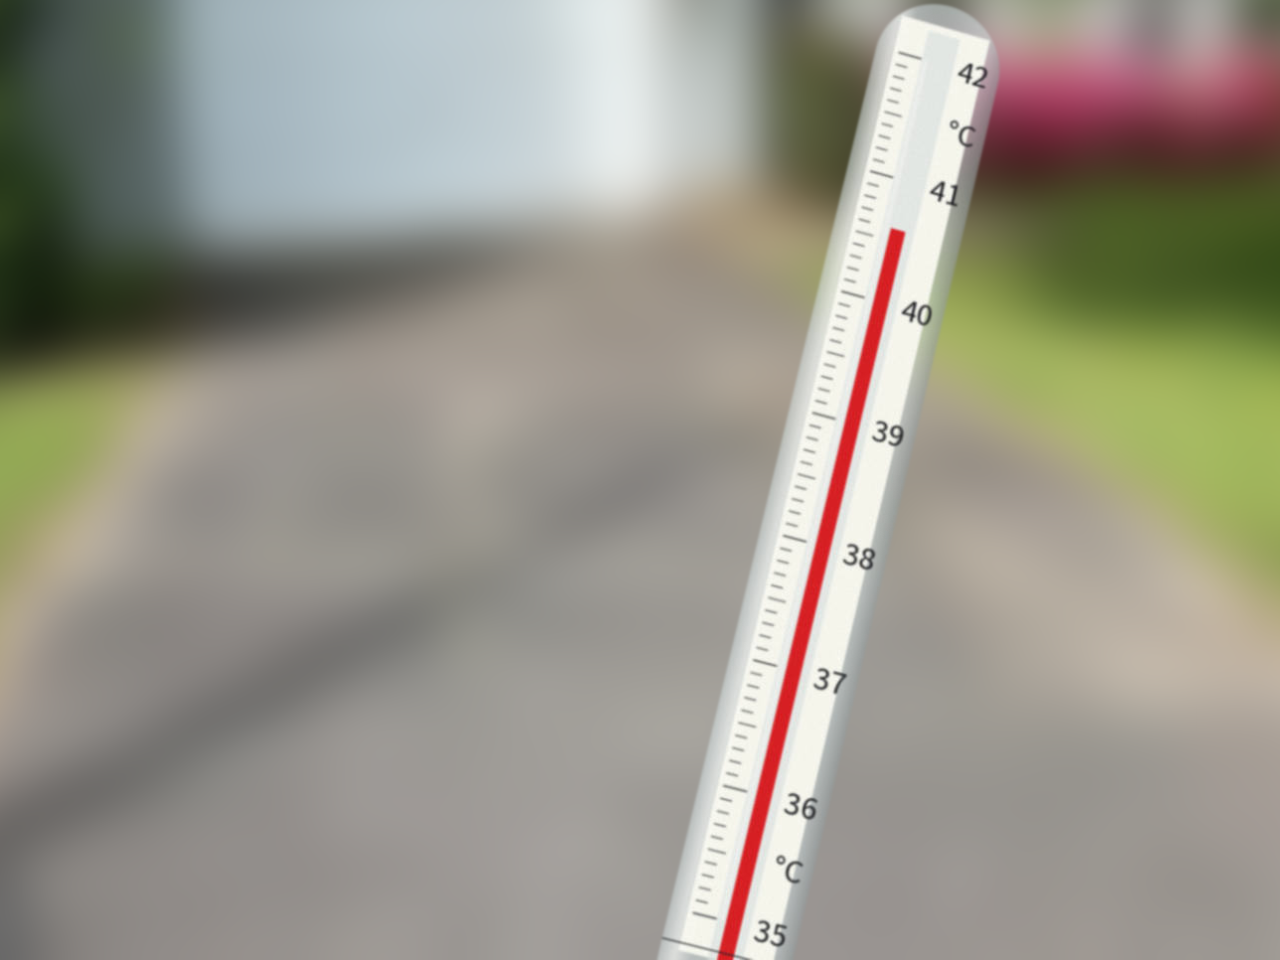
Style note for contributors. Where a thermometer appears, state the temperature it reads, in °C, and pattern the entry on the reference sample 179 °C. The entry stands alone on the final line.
40.6 °C
